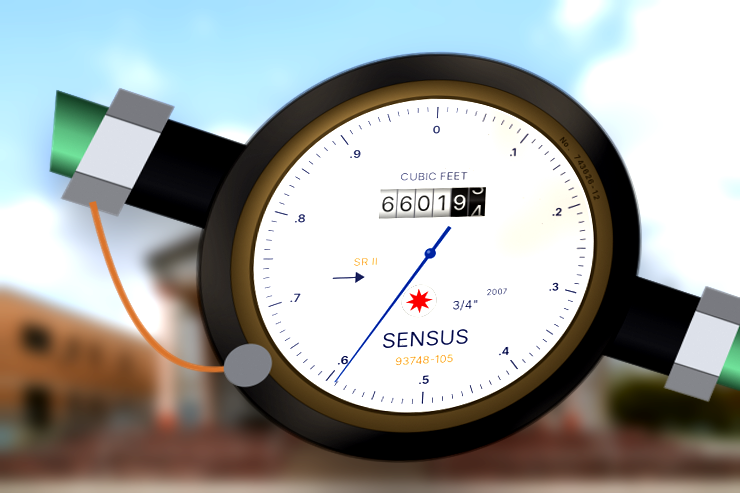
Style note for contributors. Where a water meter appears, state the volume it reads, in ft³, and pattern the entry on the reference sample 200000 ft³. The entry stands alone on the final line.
660193.59 ft³
